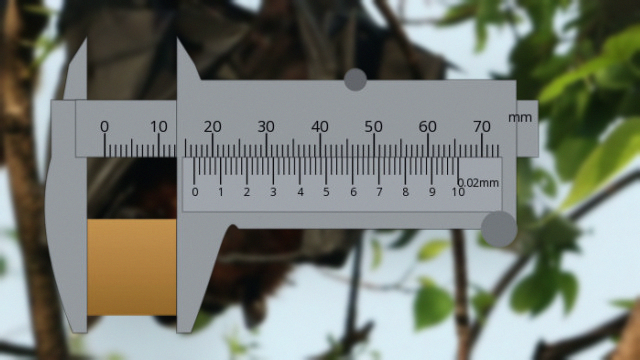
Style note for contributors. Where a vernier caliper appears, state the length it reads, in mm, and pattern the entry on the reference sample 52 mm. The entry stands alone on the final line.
16.6 mm
